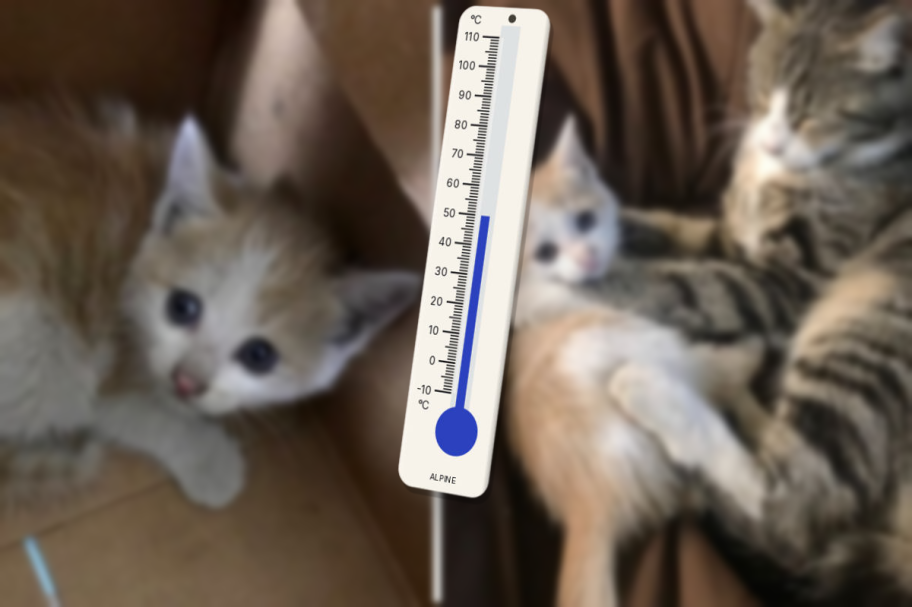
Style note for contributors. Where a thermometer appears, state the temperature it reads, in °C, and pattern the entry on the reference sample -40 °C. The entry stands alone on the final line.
50 °C
